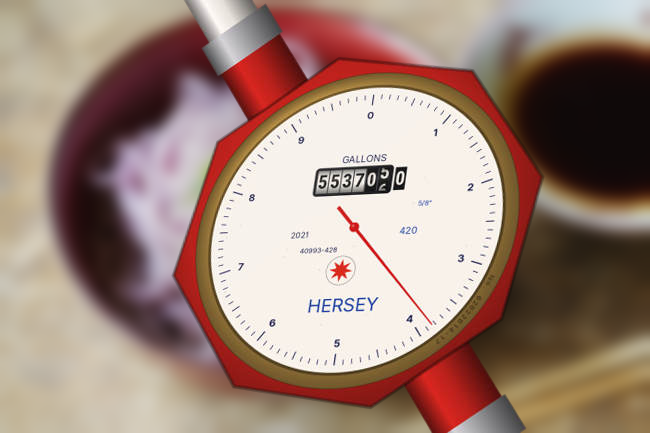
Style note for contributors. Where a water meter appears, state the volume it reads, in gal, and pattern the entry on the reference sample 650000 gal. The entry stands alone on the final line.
5537053.8 gal
